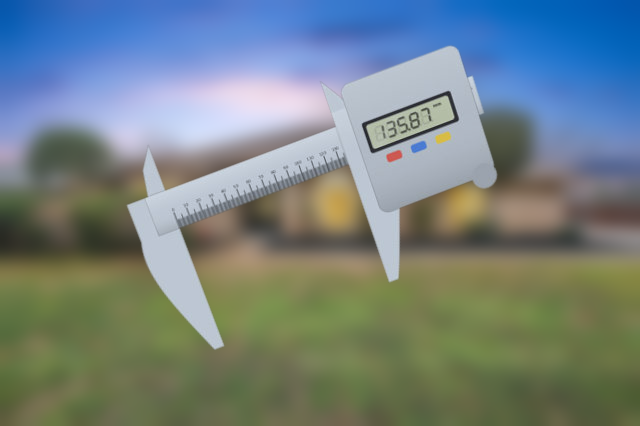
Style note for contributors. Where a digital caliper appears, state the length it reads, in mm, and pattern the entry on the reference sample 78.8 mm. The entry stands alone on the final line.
135.87 mm
